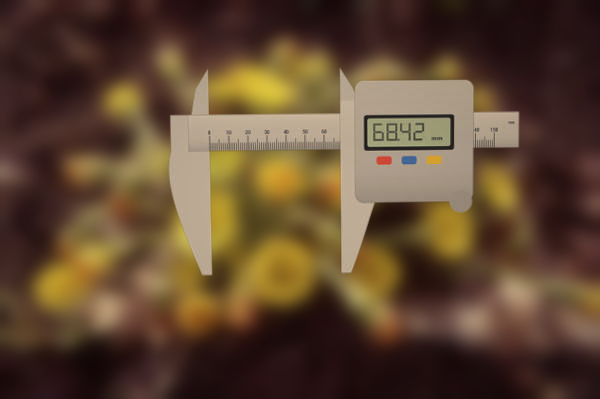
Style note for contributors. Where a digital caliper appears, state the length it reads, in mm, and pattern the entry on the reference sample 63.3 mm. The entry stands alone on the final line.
68.42 mm
